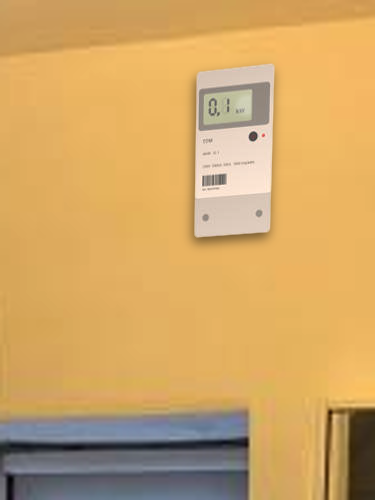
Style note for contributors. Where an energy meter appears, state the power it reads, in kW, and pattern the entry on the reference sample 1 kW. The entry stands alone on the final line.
0.1 kW
